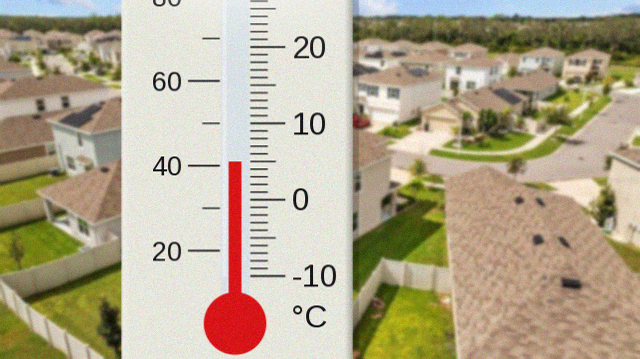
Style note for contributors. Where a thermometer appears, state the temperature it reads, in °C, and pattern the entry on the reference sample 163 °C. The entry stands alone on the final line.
5 °C
